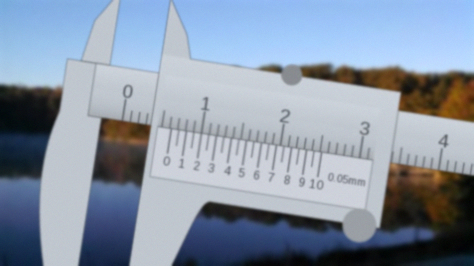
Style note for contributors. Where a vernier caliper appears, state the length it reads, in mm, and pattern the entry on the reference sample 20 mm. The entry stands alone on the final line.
6.2 mm
